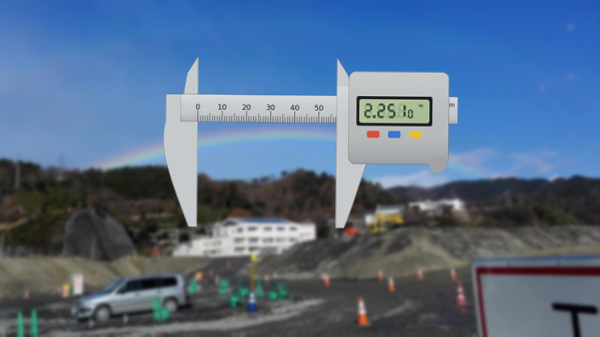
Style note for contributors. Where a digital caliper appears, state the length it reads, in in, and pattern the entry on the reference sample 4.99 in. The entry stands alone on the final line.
2.2510 in
